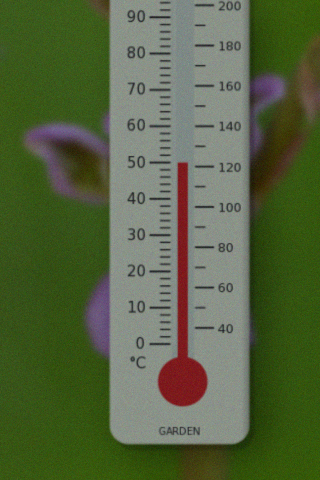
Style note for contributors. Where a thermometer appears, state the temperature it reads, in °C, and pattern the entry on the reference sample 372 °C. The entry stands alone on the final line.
50 °C
